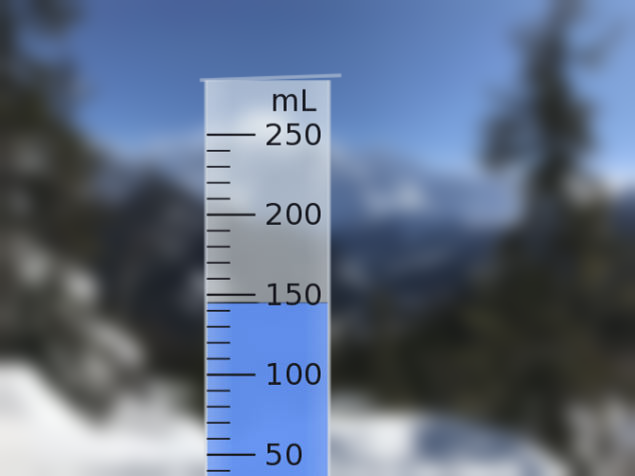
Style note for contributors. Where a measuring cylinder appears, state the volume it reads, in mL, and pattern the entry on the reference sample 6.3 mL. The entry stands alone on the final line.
145 mL
